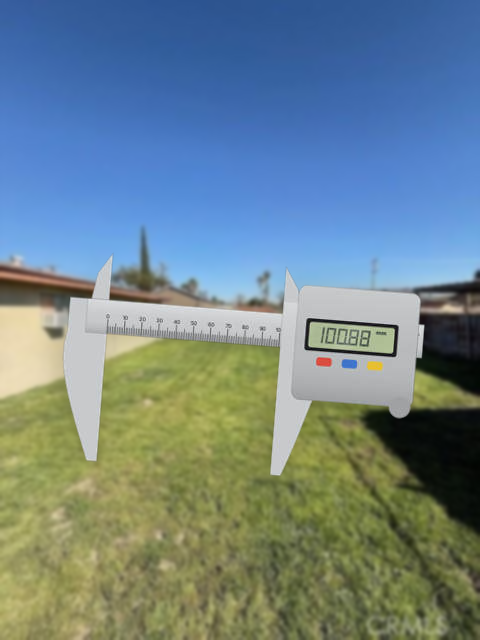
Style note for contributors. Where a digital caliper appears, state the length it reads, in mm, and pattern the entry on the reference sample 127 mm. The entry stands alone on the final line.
100.88 mm
